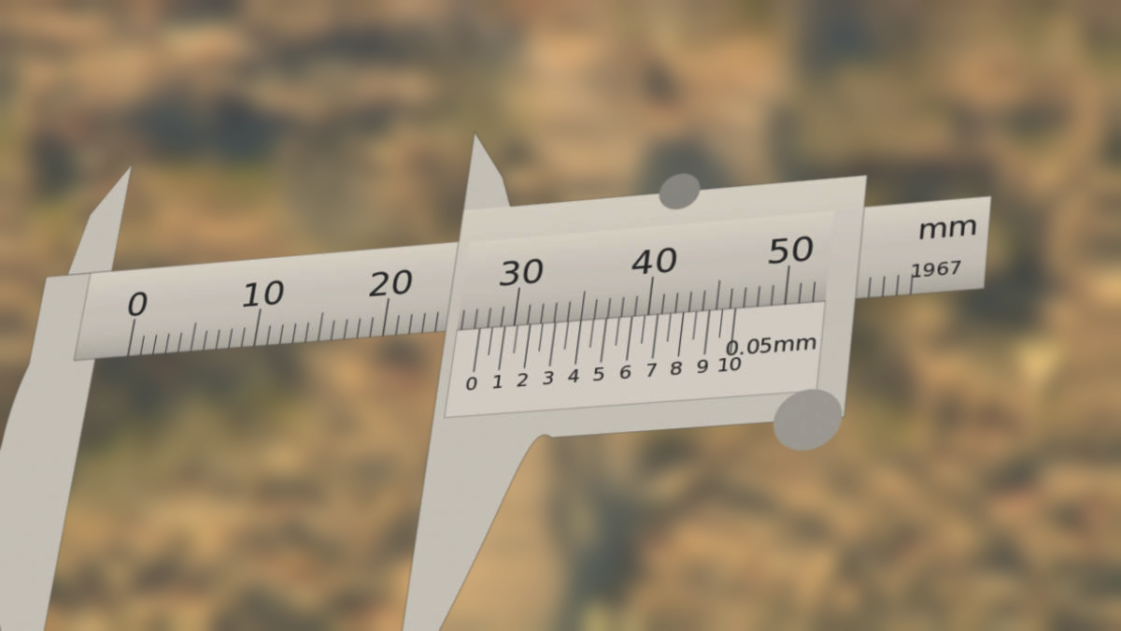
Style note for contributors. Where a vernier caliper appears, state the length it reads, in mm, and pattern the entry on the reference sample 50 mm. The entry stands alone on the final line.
27.4 mm
